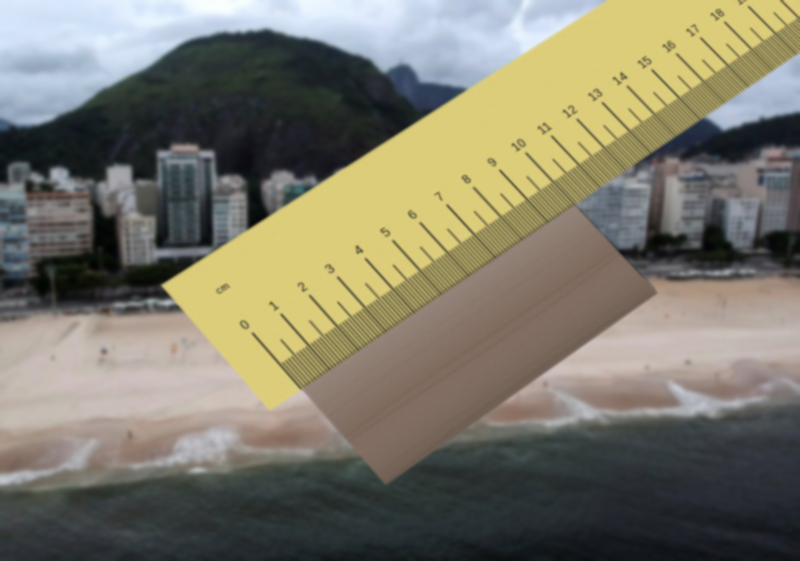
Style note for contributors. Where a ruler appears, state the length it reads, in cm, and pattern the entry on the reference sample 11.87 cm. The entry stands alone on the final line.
10 cm
